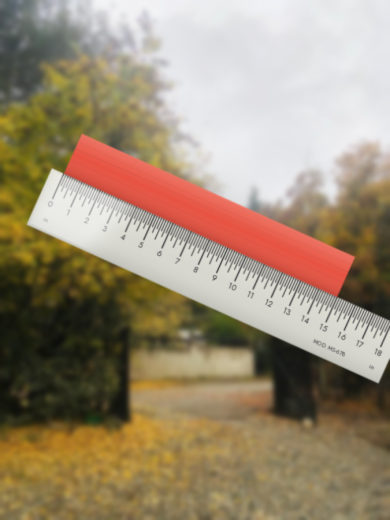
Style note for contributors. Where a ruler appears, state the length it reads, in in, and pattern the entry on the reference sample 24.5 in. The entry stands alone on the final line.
15 in
